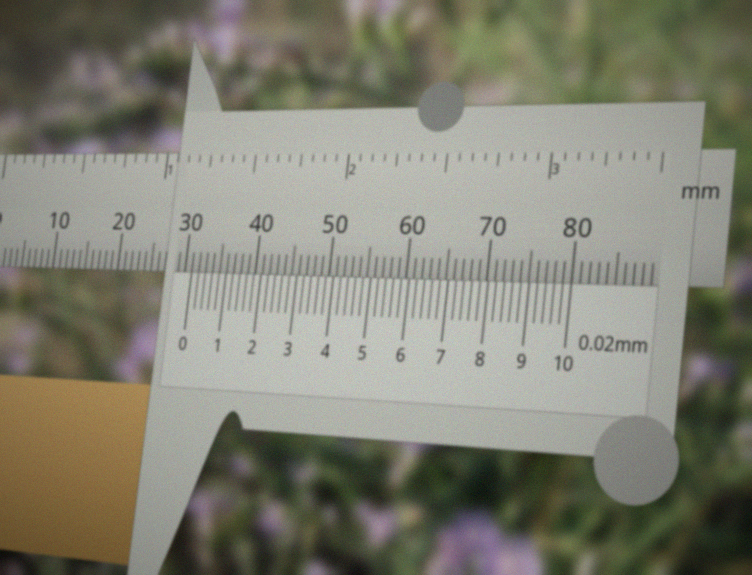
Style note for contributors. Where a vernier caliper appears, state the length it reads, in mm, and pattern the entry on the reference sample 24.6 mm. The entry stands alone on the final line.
31.0 mm
